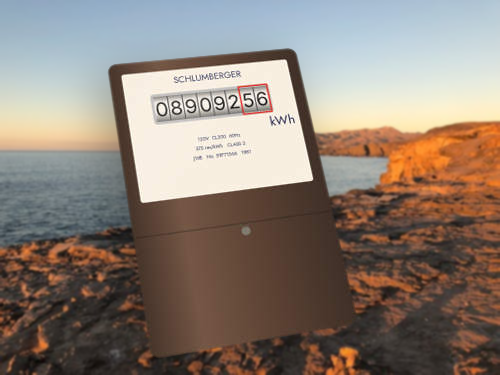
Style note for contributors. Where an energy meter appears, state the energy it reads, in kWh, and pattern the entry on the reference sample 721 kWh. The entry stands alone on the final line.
89092.56 kWh
